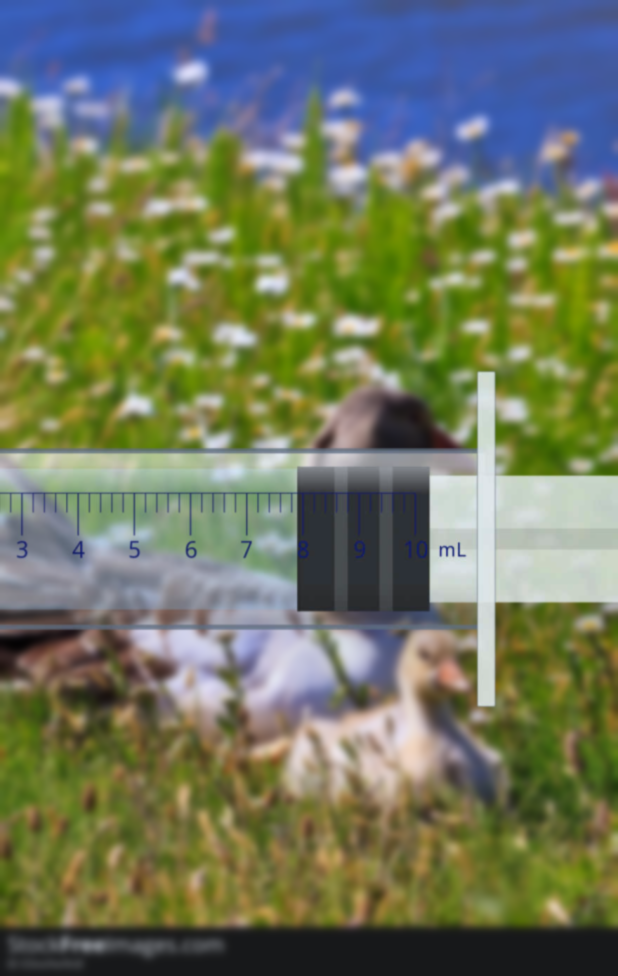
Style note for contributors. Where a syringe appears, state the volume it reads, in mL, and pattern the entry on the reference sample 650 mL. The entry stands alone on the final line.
7.9 mL
